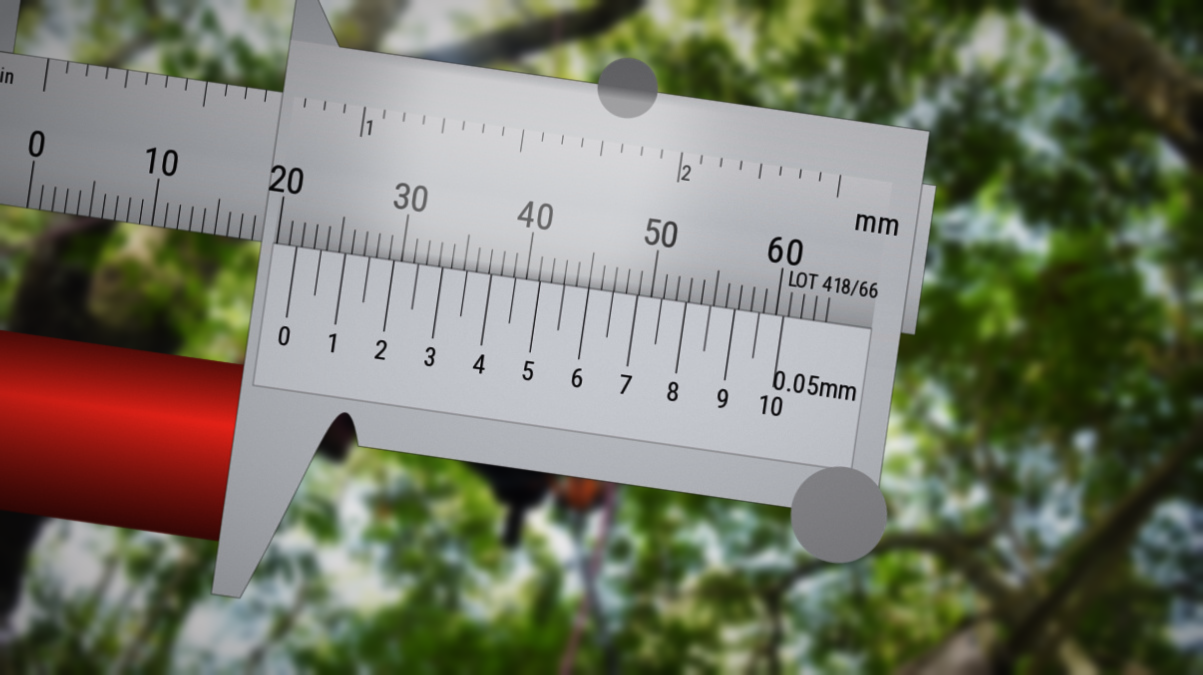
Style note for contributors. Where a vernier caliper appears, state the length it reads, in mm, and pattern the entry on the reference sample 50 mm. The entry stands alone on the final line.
21.6 mm
